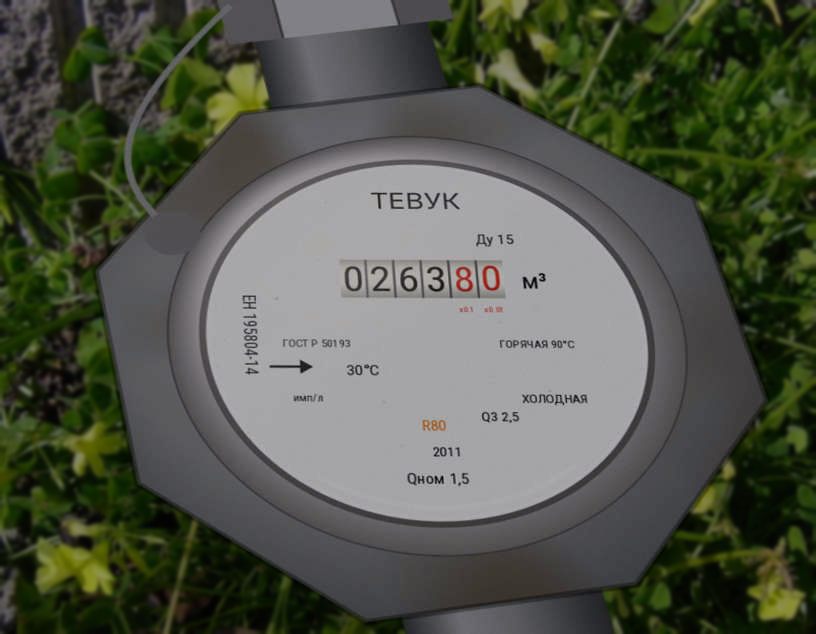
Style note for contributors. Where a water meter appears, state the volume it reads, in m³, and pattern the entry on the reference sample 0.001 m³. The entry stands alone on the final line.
263.80 m³
